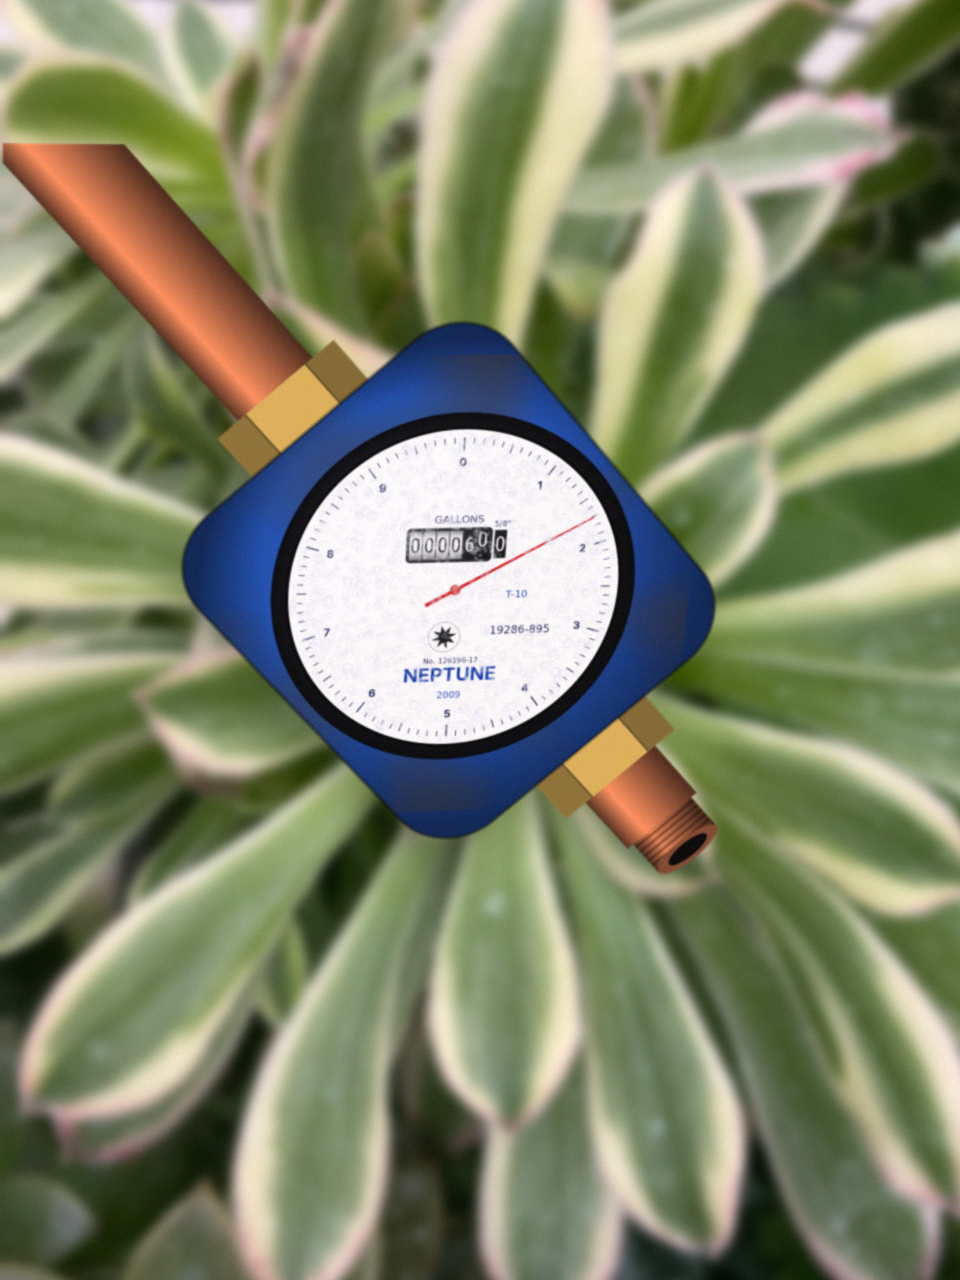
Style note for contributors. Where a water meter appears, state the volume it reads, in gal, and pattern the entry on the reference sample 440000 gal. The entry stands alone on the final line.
601.7 gal
